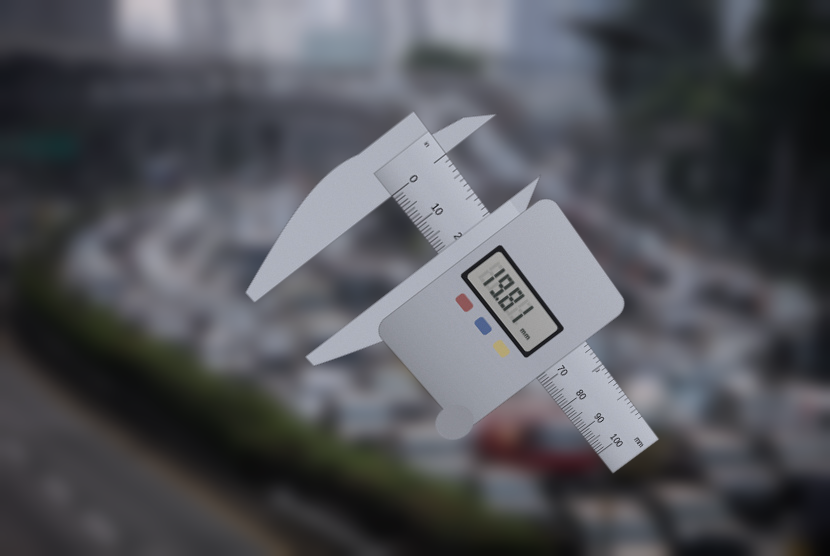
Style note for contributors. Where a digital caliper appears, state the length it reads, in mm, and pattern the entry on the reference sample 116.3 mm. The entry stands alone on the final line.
19.81 mm
